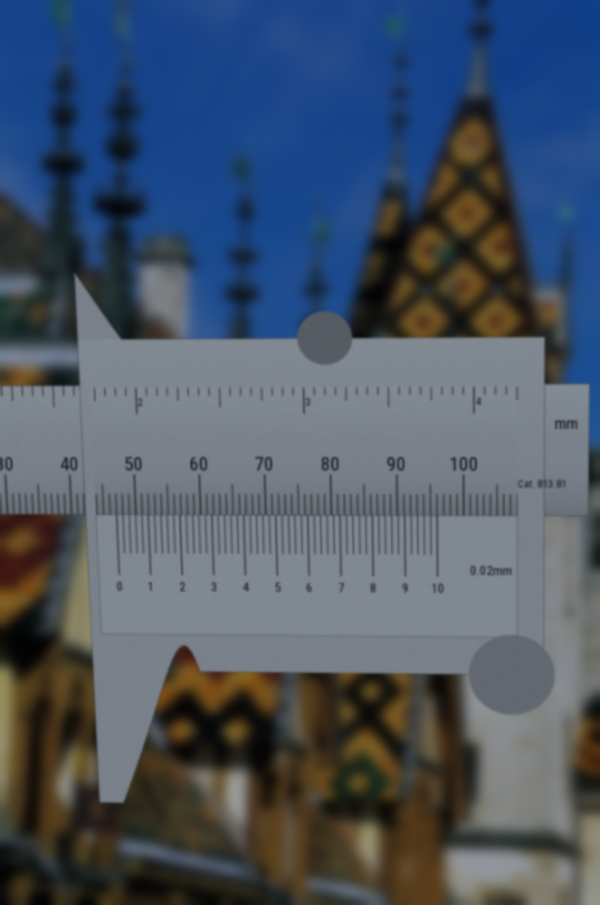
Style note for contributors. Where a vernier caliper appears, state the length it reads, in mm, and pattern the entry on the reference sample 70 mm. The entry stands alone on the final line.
47.0 mm
